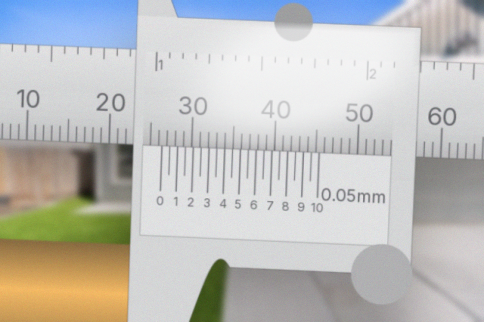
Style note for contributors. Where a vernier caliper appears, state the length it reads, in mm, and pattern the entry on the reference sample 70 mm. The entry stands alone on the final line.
26.4 mm
